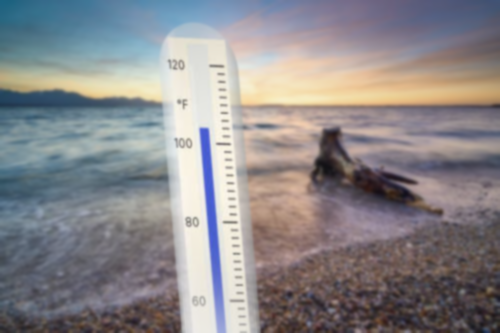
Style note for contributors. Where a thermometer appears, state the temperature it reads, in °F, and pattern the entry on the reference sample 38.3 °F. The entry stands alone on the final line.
104 °F
